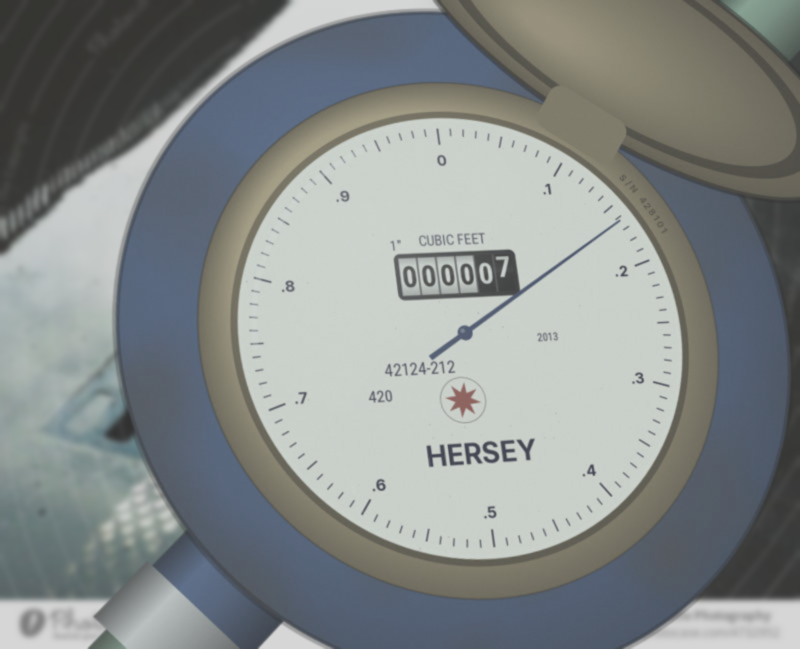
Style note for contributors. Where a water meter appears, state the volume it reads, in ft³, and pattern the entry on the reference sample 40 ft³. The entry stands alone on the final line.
7.16 ft³
